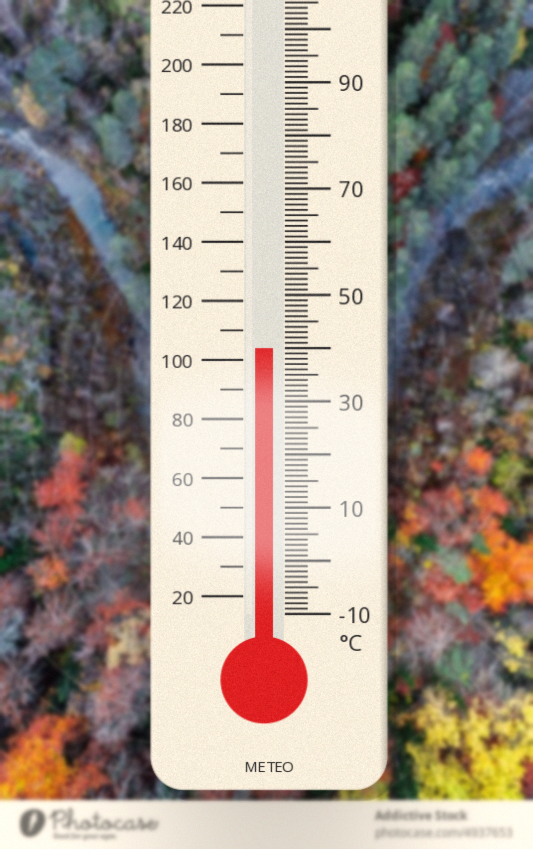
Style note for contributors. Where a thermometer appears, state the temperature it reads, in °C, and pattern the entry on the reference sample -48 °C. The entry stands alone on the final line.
40 °C
